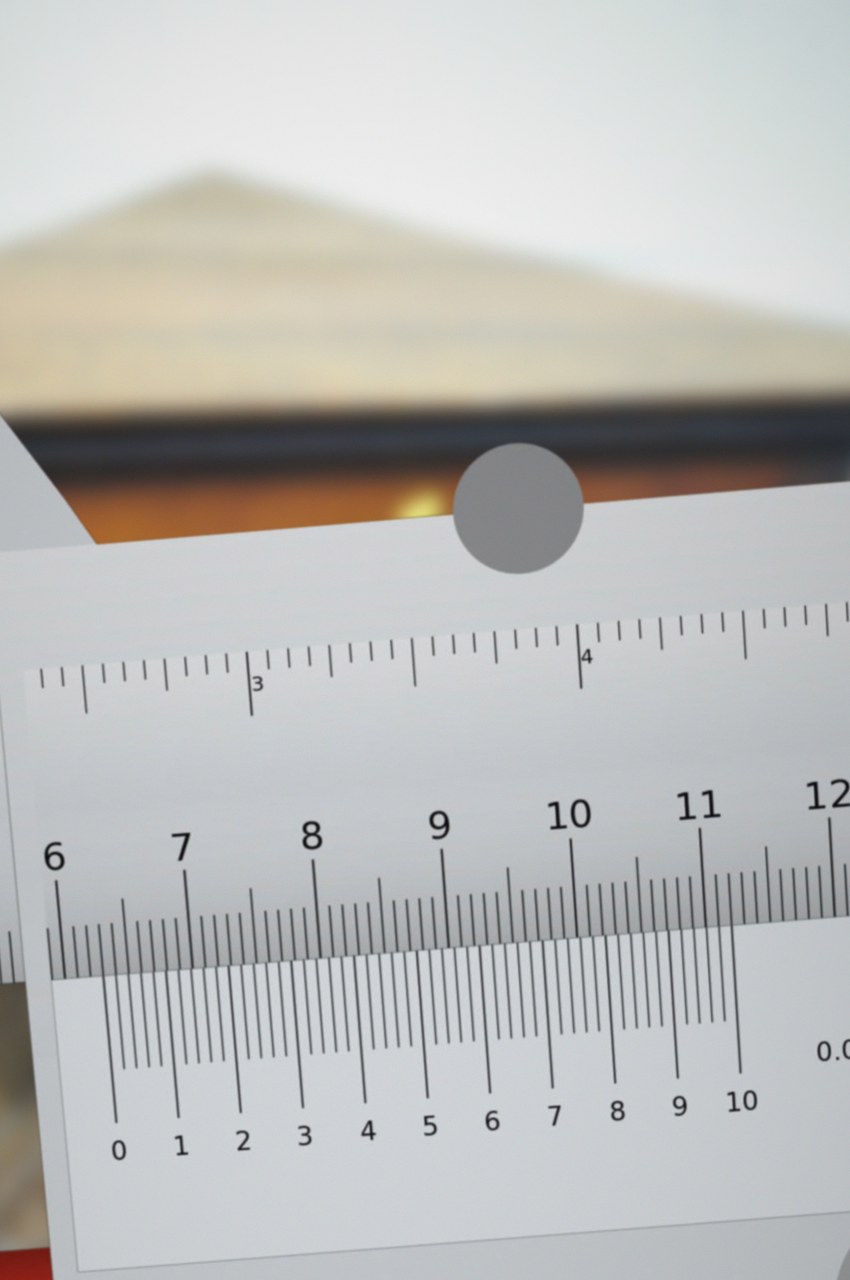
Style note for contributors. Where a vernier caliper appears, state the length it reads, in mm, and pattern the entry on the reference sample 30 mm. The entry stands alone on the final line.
63.0 mm
